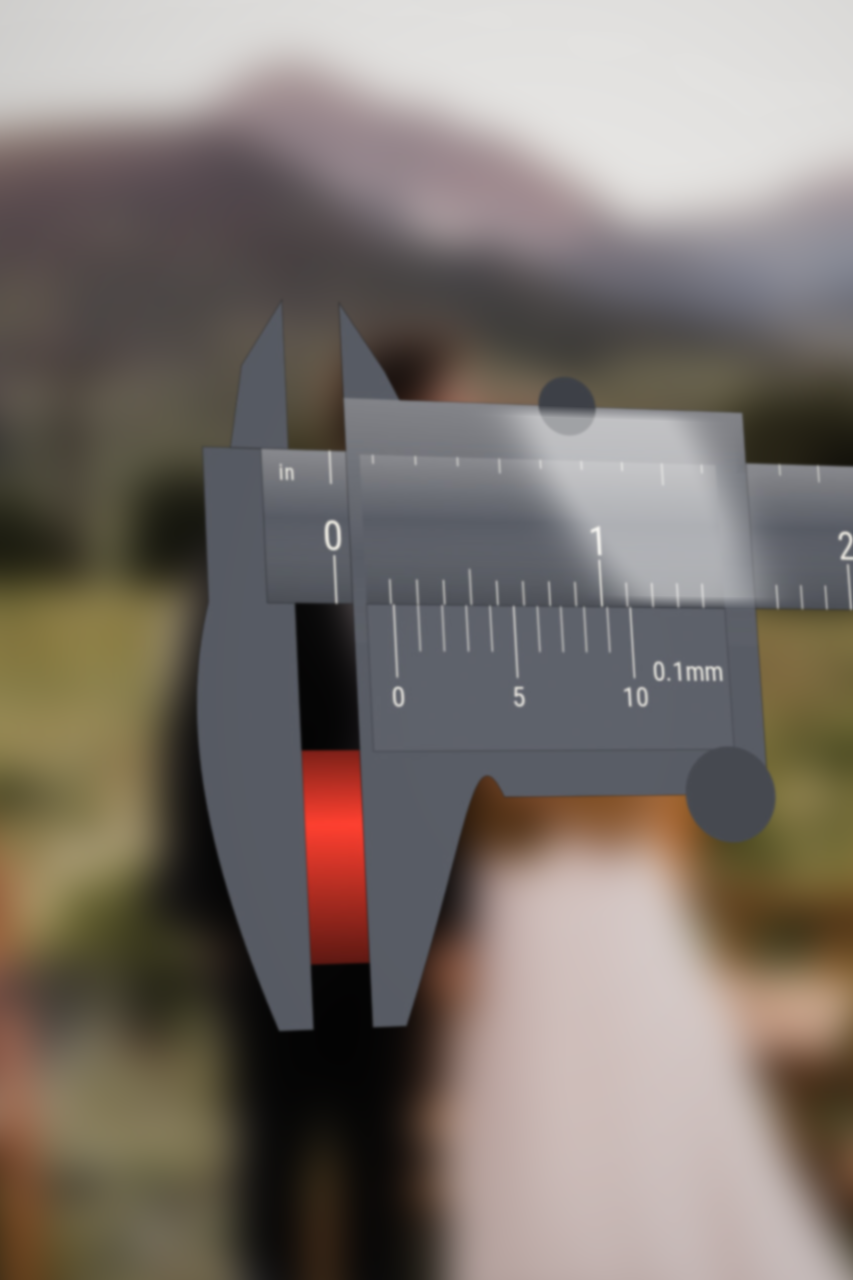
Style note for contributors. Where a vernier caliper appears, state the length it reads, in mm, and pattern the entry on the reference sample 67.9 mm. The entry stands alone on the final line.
2.1 mm
